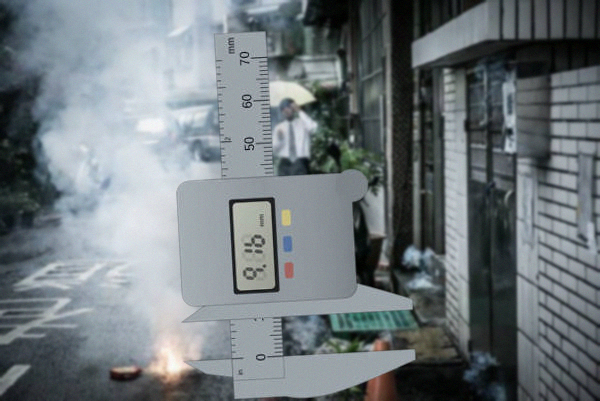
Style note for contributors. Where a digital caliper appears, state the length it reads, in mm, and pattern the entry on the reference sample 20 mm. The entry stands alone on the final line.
9.16 mm
